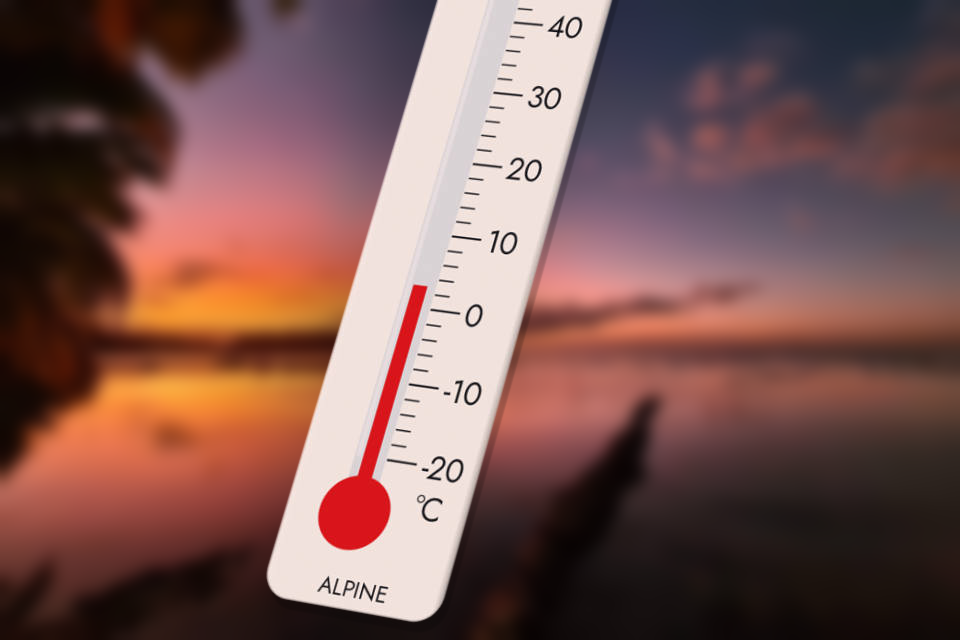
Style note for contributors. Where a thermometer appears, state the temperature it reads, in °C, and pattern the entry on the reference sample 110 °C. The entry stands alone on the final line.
3 °C
